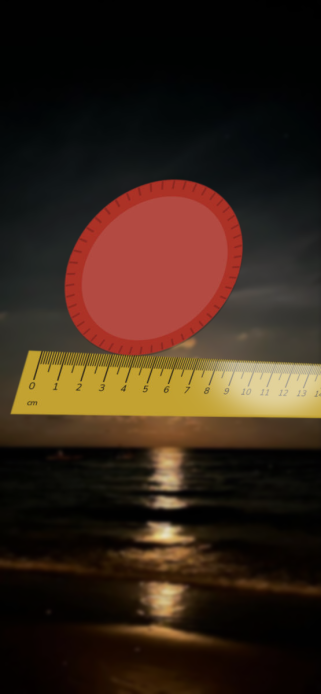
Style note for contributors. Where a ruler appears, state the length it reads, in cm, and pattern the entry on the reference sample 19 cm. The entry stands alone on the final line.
7.5 cm
